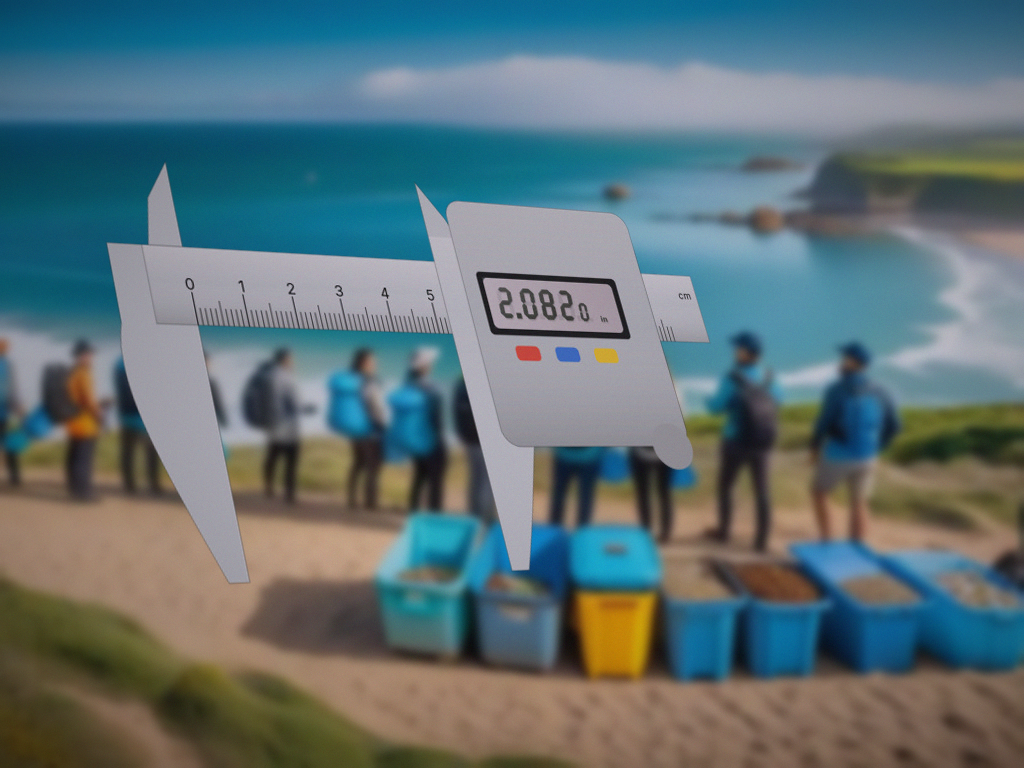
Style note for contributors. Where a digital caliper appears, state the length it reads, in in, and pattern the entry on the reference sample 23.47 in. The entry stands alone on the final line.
2.0820 in
